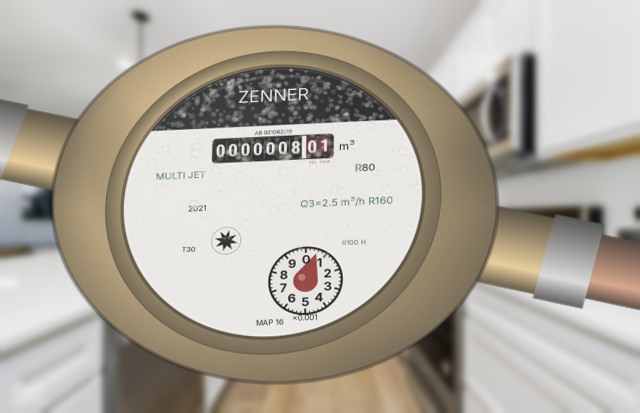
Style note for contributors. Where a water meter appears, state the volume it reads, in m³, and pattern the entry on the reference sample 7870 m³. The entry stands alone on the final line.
8.010 m³
